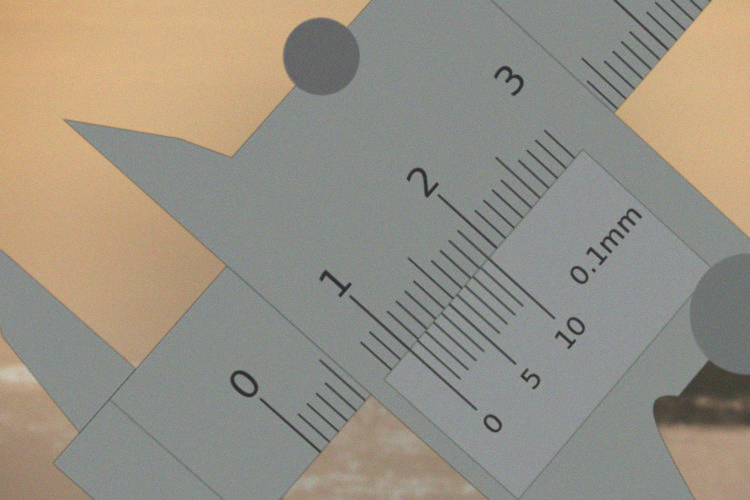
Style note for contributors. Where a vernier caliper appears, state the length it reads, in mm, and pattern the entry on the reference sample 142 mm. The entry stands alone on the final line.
10.0 mm
